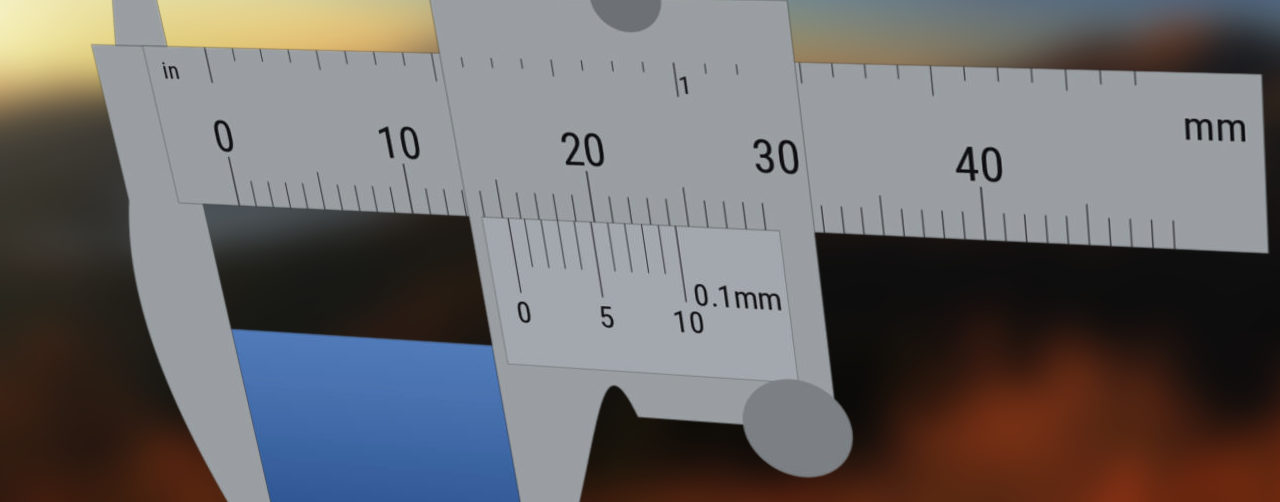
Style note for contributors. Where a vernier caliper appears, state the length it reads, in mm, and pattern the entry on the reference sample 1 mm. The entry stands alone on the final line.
15.3 mm
